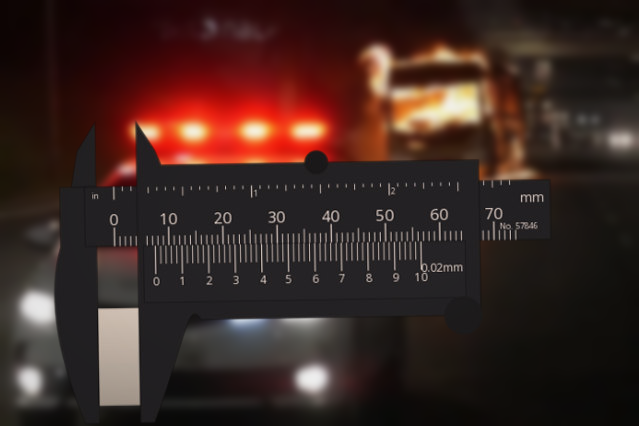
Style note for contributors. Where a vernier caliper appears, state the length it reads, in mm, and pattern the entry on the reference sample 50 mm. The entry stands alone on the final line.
7.5 mm
